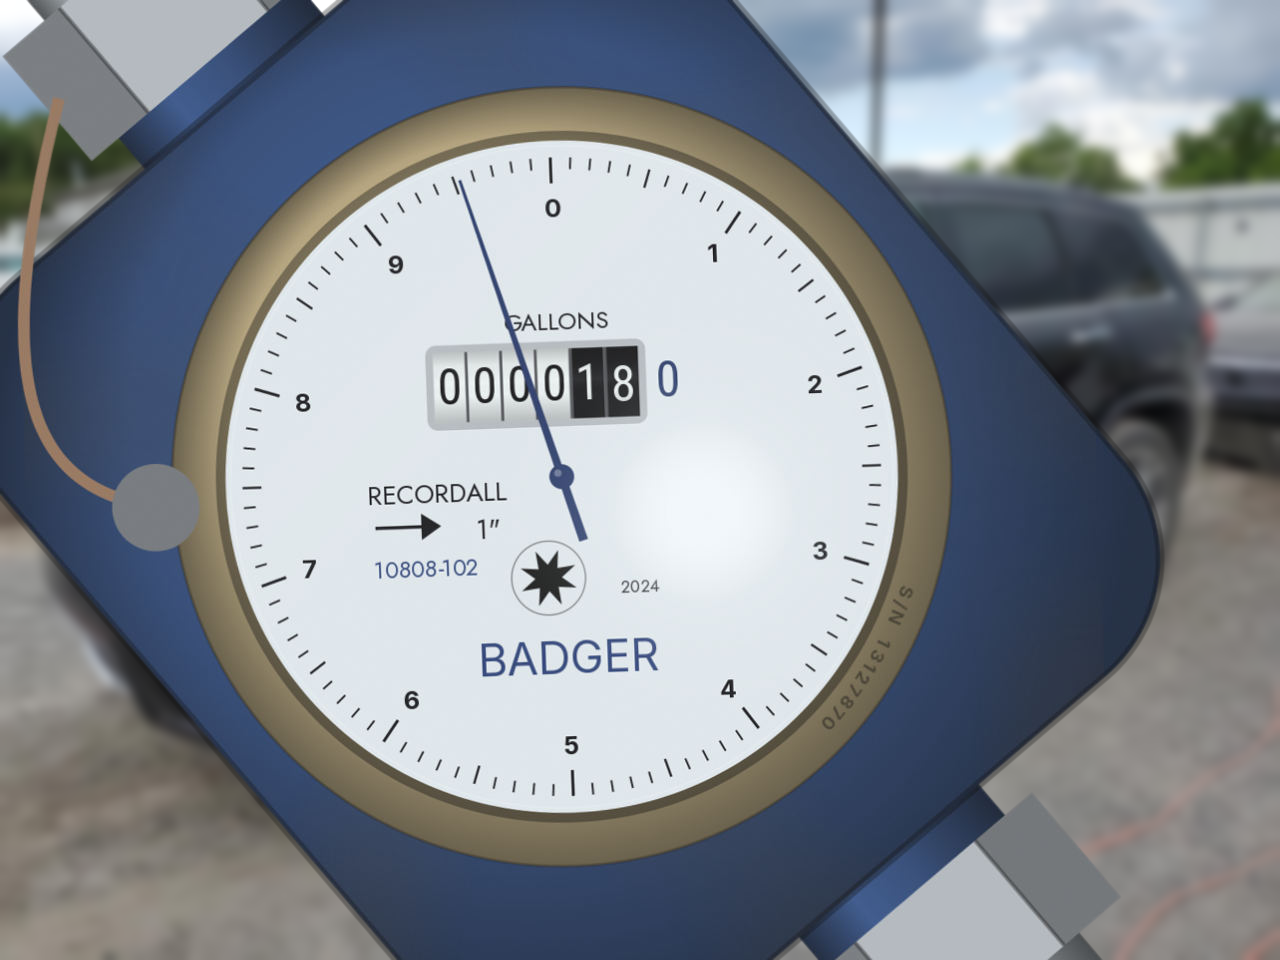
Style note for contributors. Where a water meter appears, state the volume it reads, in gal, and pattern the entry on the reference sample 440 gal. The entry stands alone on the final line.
179.5 gal
